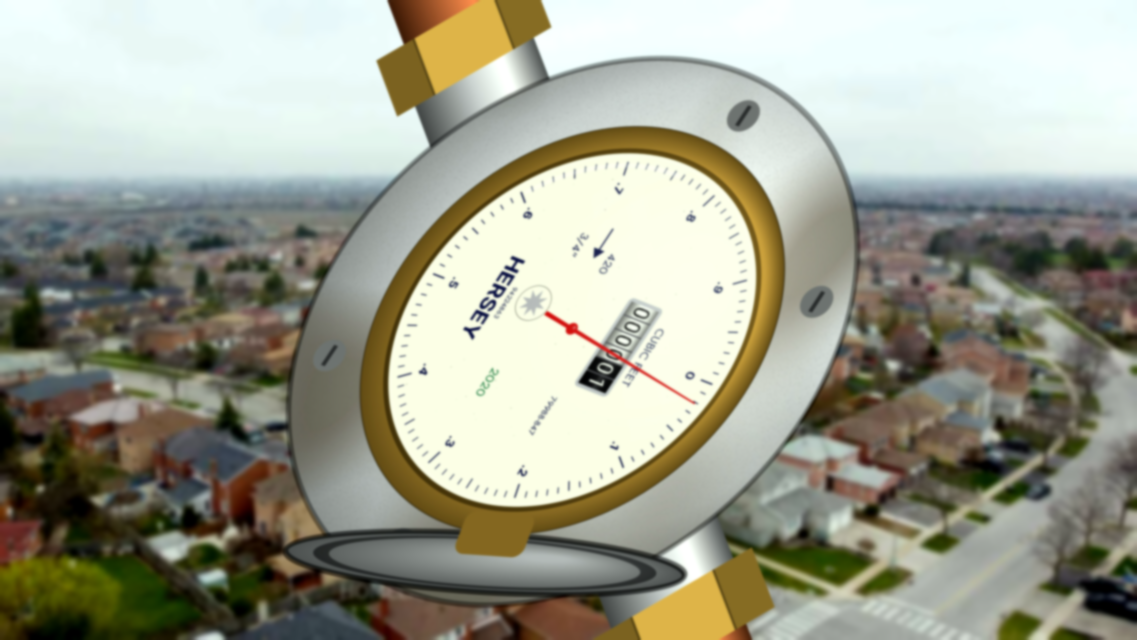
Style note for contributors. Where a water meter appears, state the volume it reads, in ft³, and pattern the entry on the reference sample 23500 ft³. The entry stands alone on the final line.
1.02 ft³
